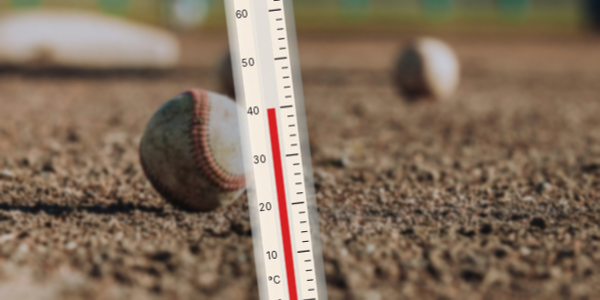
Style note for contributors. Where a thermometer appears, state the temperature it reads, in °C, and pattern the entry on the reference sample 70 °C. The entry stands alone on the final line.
40 °C
